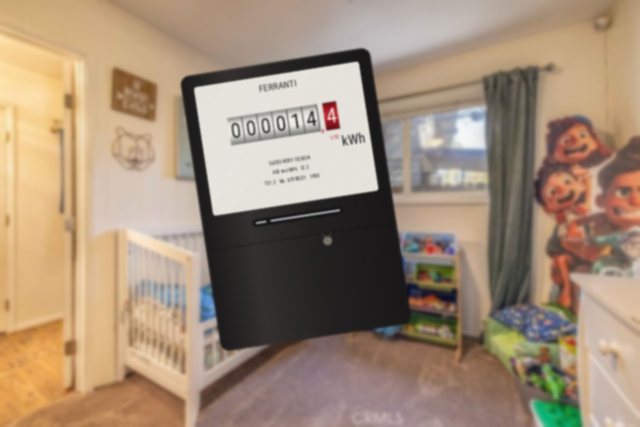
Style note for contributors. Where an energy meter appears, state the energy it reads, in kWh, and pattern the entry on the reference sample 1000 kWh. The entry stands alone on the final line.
14.4 kWh
